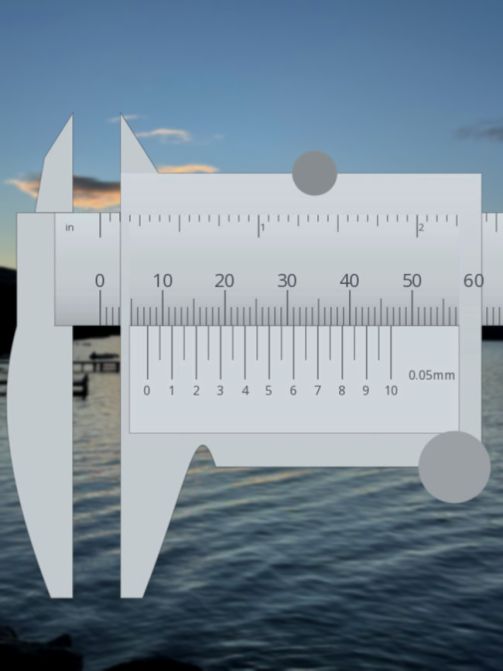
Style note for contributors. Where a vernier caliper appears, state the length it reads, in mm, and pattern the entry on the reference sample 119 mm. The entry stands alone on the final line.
7.6 mm
